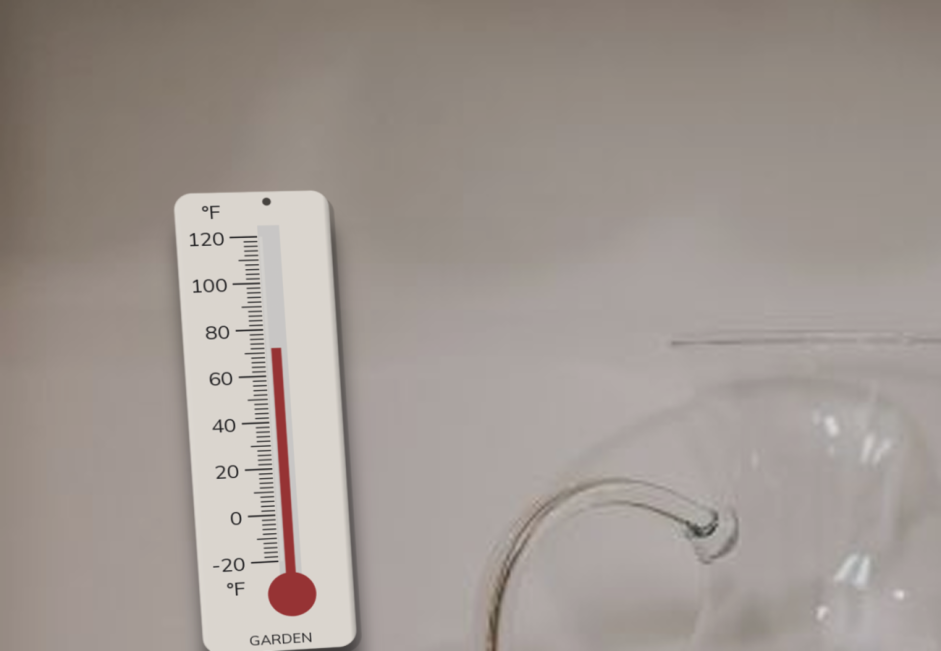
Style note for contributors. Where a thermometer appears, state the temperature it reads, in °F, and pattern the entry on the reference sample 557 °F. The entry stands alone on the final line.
72 °F
